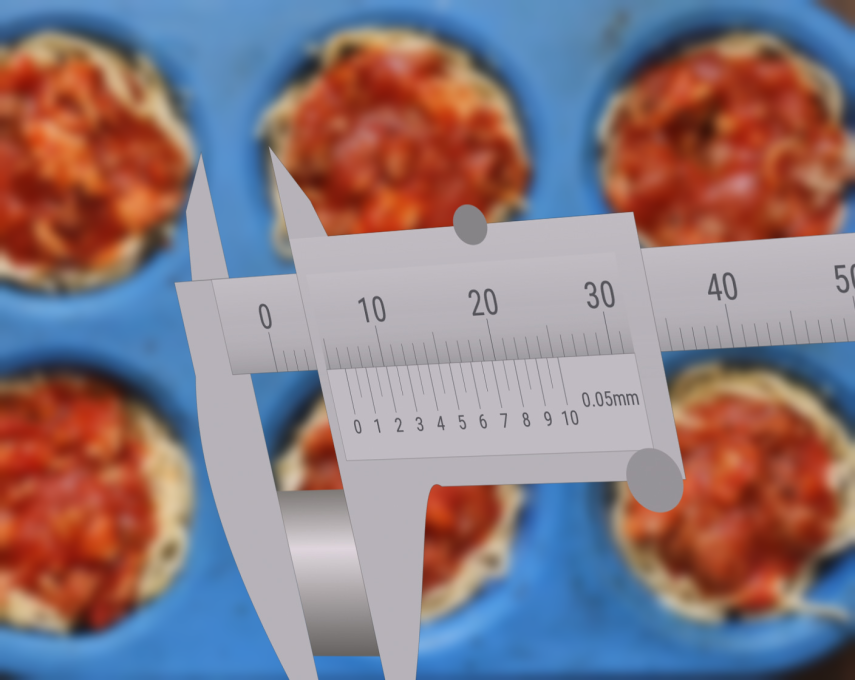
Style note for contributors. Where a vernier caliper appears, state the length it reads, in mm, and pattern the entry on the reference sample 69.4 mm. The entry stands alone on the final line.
6.4 mm
